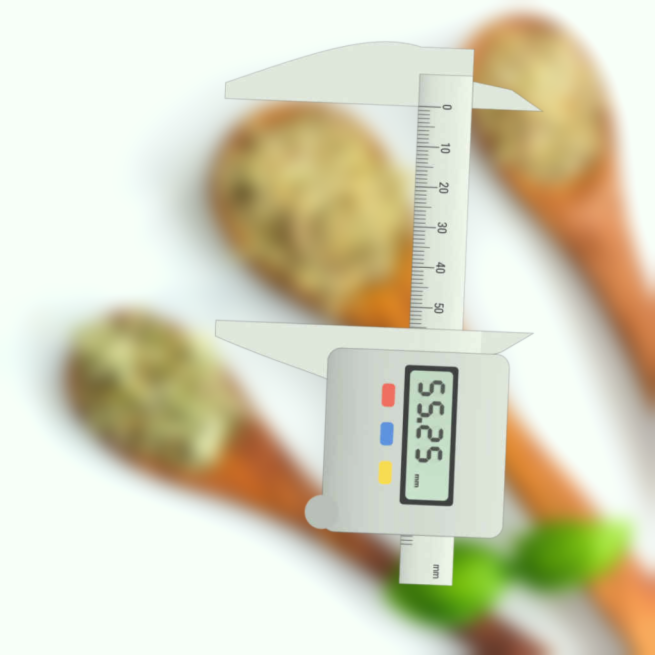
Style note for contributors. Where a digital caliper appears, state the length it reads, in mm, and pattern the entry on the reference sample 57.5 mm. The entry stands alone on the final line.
55.25 mm
